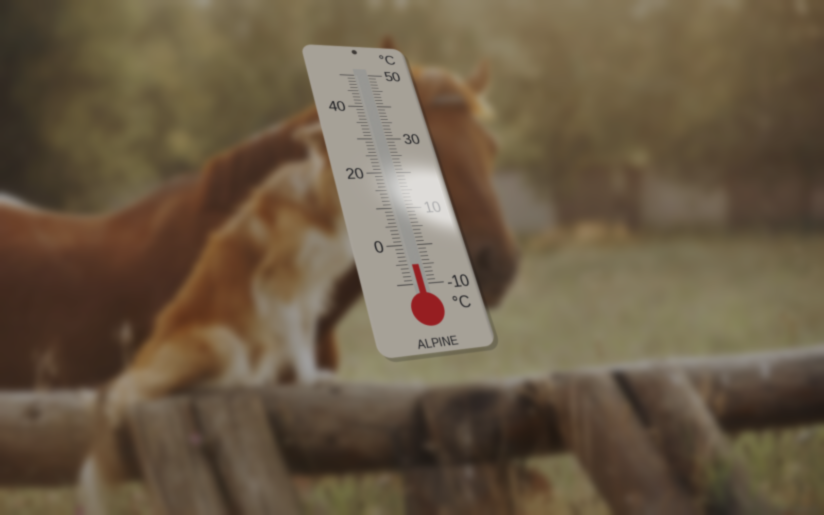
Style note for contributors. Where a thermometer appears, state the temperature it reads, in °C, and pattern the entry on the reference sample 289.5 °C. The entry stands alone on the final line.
-5 °C
